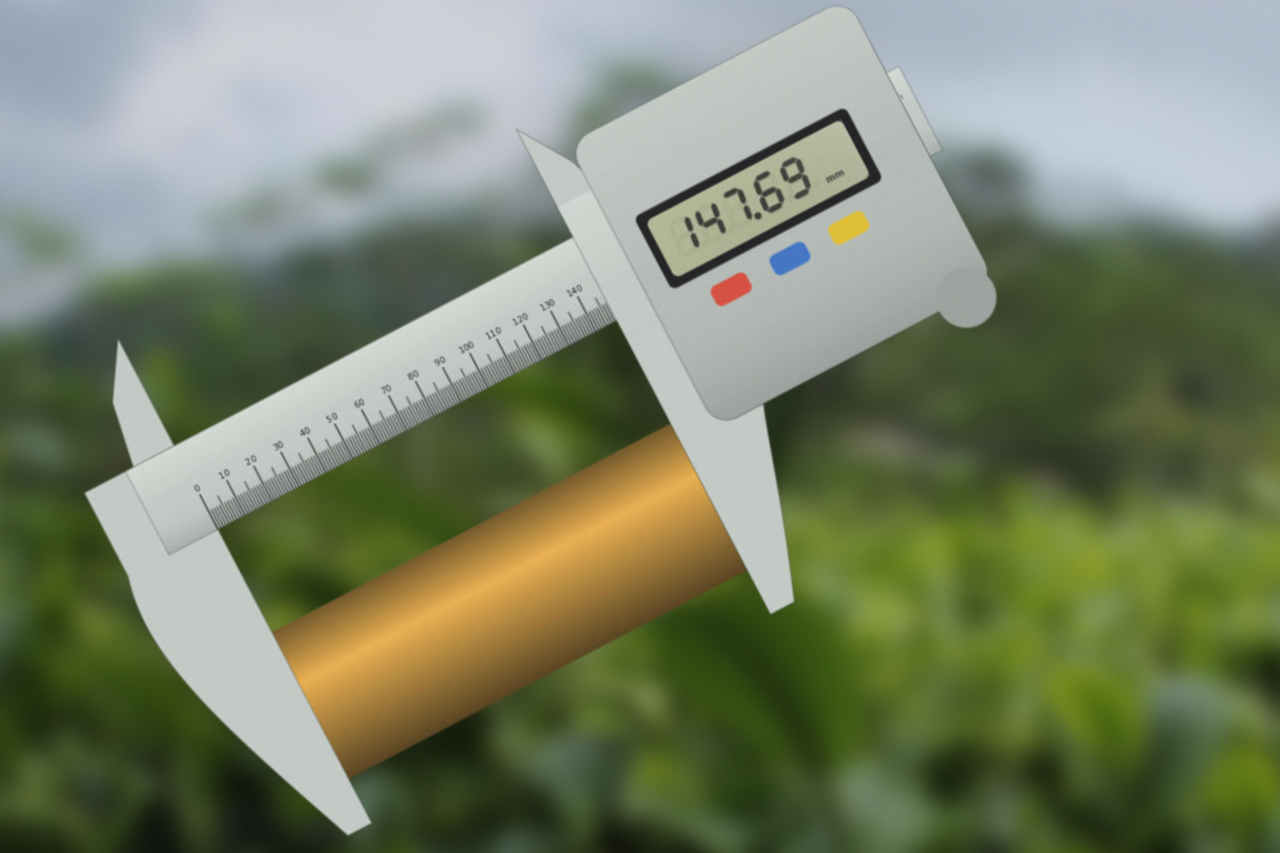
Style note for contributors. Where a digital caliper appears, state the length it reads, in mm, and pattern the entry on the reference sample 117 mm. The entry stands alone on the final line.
147.69 mm
